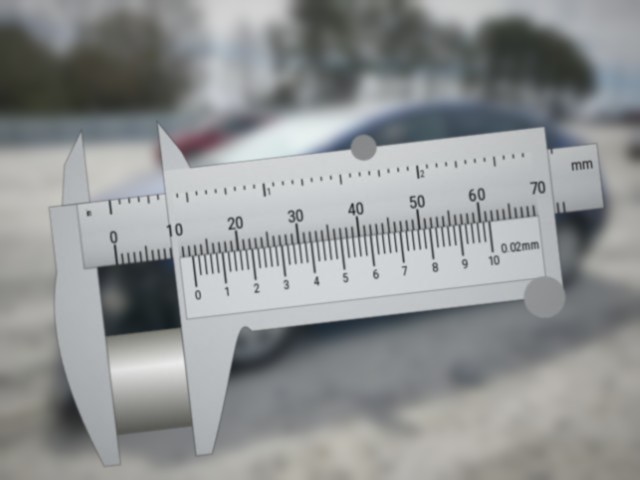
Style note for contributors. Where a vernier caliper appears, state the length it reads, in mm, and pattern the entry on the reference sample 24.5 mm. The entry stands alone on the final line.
12.5 mm
